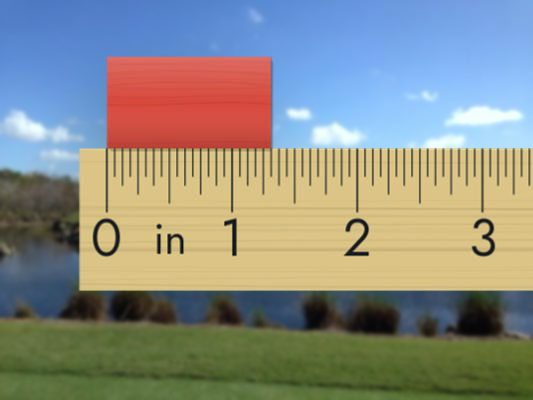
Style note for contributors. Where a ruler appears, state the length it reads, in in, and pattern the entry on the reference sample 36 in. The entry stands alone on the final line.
1.3125 in
